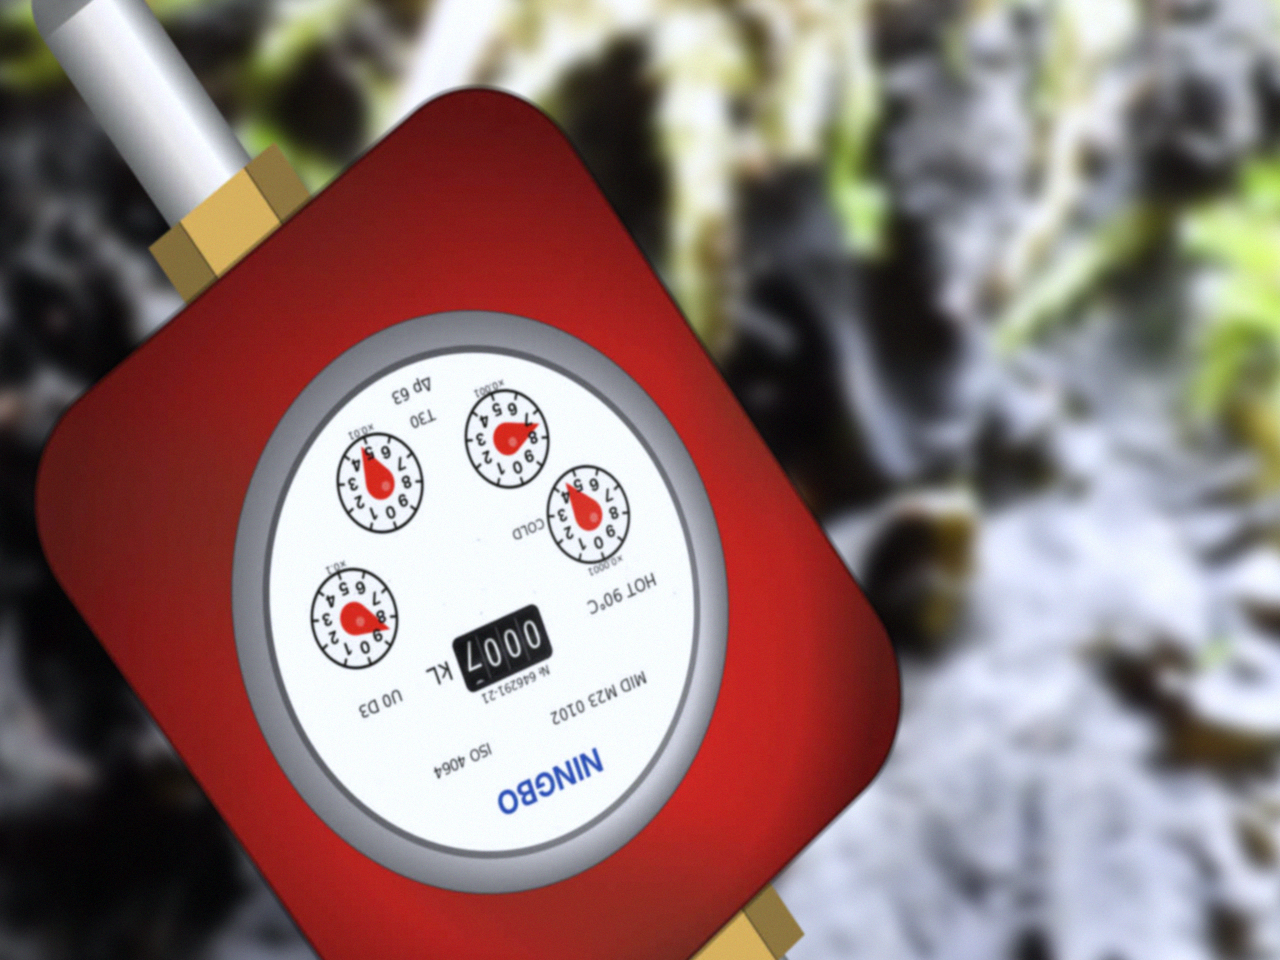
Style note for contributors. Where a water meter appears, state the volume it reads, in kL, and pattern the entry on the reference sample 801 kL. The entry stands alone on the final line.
6.8474 kL
